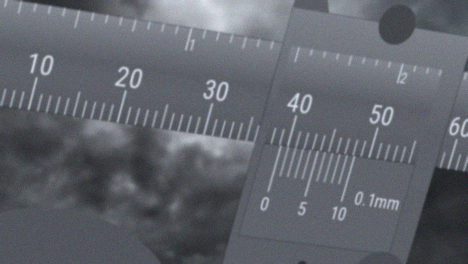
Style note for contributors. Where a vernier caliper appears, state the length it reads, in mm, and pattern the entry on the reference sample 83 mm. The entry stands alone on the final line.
39.2 mm
